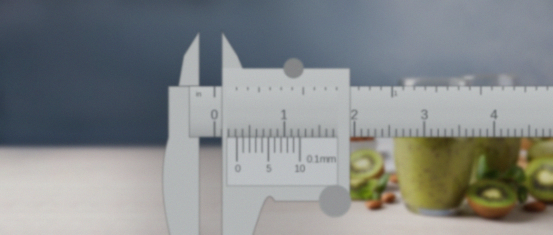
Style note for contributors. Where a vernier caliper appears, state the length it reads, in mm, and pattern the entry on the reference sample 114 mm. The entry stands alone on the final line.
3.2 mm
